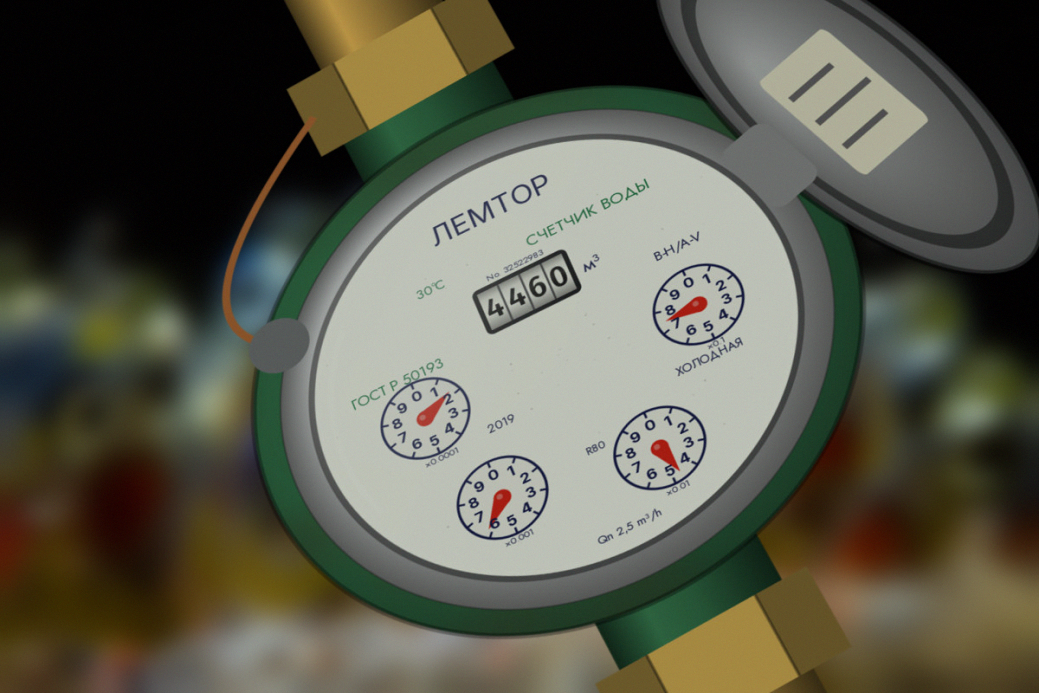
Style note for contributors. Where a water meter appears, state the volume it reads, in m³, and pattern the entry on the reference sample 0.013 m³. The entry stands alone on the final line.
4460.7461 m³
